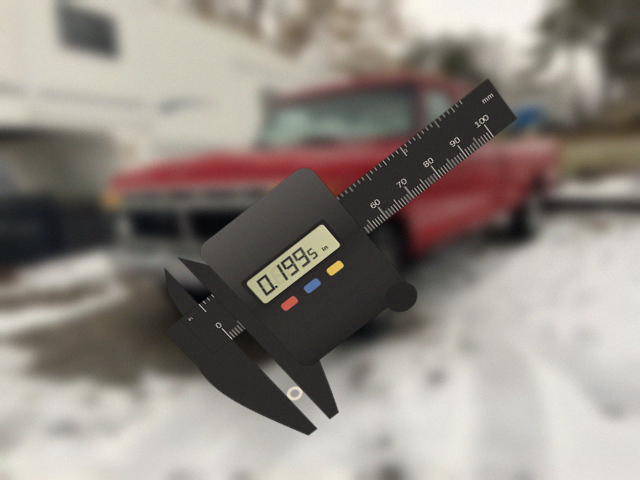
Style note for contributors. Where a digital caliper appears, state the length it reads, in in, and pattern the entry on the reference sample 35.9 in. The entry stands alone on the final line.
0.1995 in
